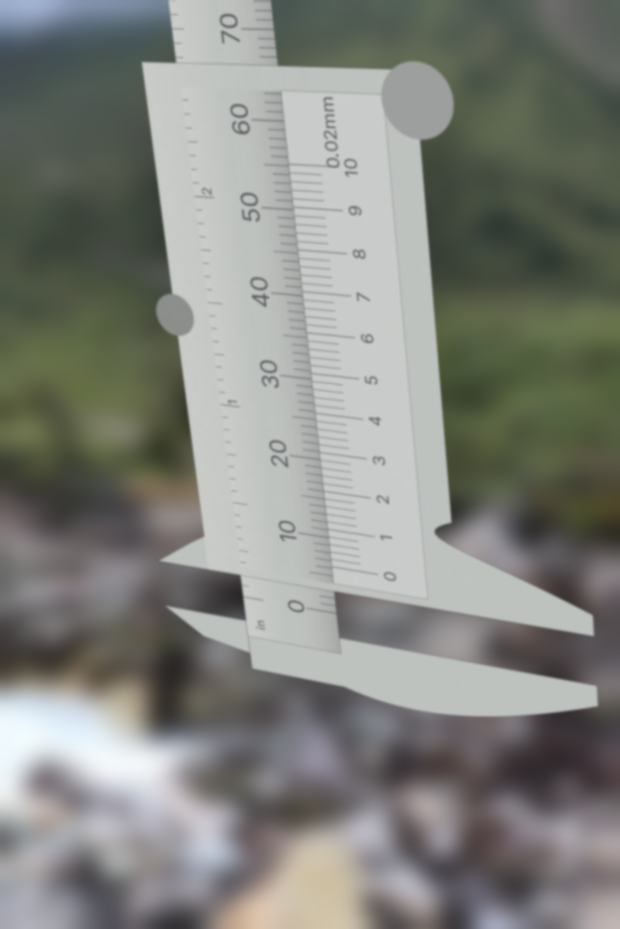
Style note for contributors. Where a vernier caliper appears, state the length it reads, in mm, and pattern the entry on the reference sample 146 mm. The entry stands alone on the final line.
6.2 mm
